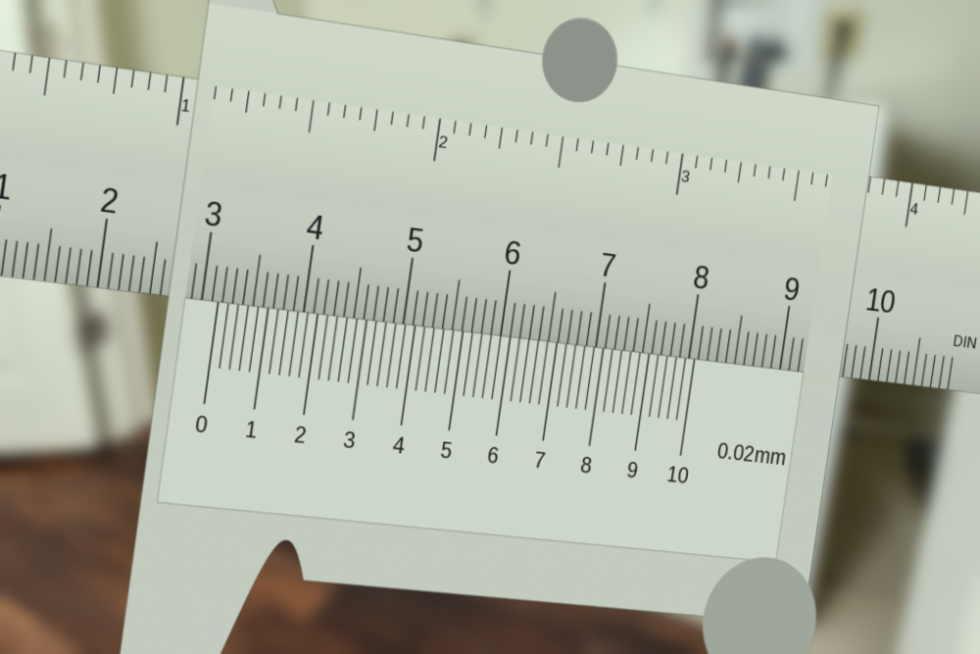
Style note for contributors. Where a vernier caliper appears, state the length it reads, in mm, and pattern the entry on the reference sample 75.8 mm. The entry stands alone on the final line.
31.6 mm
